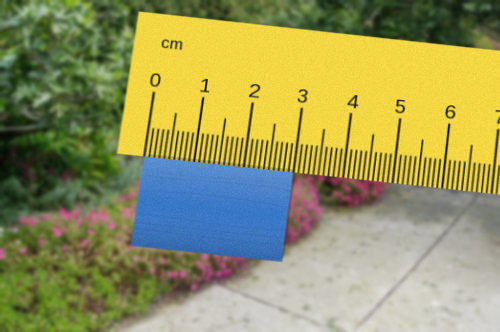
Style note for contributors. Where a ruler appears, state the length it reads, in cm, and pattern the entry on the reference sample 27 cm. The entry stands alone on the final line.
3 cm
